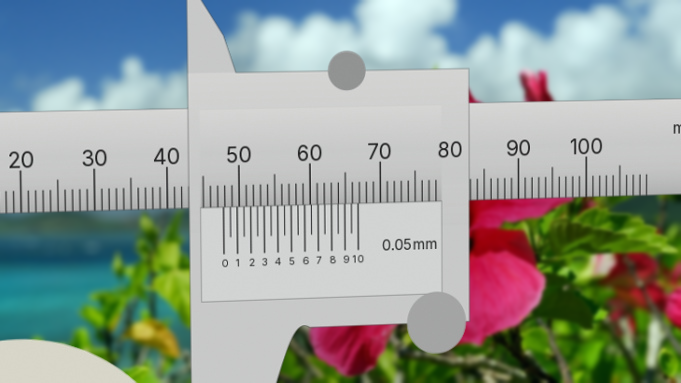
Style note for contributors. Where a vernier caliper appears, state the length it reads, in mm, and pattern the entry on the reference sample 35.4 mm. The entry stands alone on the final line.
47.8 mm
